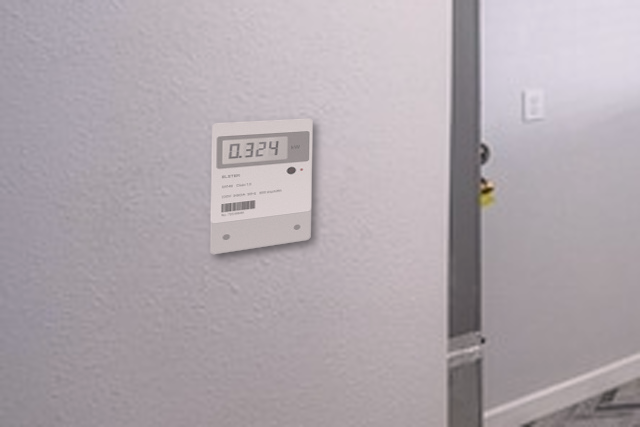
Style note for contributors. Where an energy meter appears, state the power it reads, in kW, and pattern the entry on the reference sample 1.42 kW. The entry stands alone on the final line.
0.324 kW
